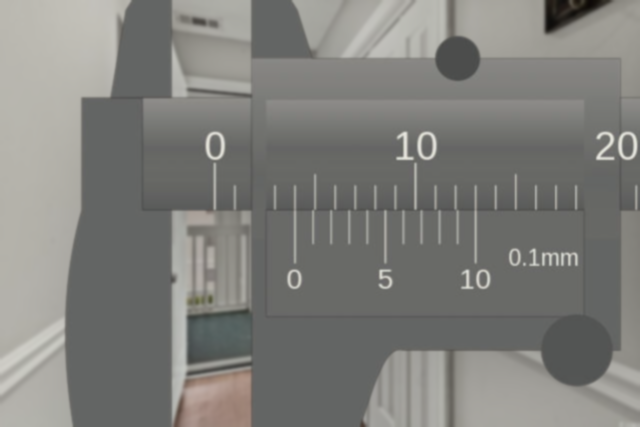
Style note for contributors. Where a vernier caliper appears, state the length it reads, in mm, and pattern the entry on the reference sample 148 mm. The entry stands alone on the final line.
4.0 mm
